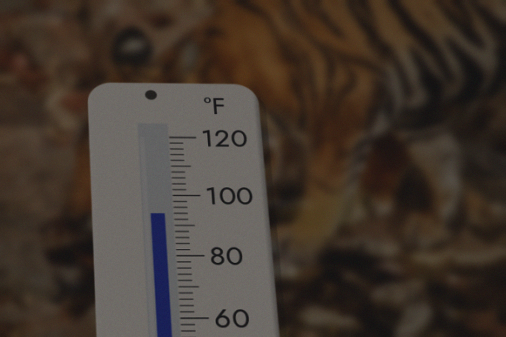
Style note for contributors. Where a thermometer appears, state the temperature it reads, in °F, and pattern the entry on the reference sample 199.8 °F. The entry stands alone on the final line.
94 °F
